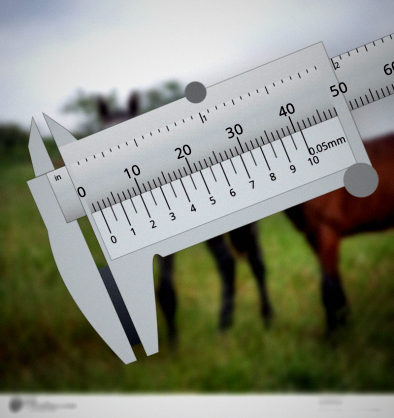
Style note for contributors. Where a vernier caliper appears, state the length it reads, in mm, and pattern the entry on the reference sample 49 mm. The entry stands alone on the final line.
2.0 mm
